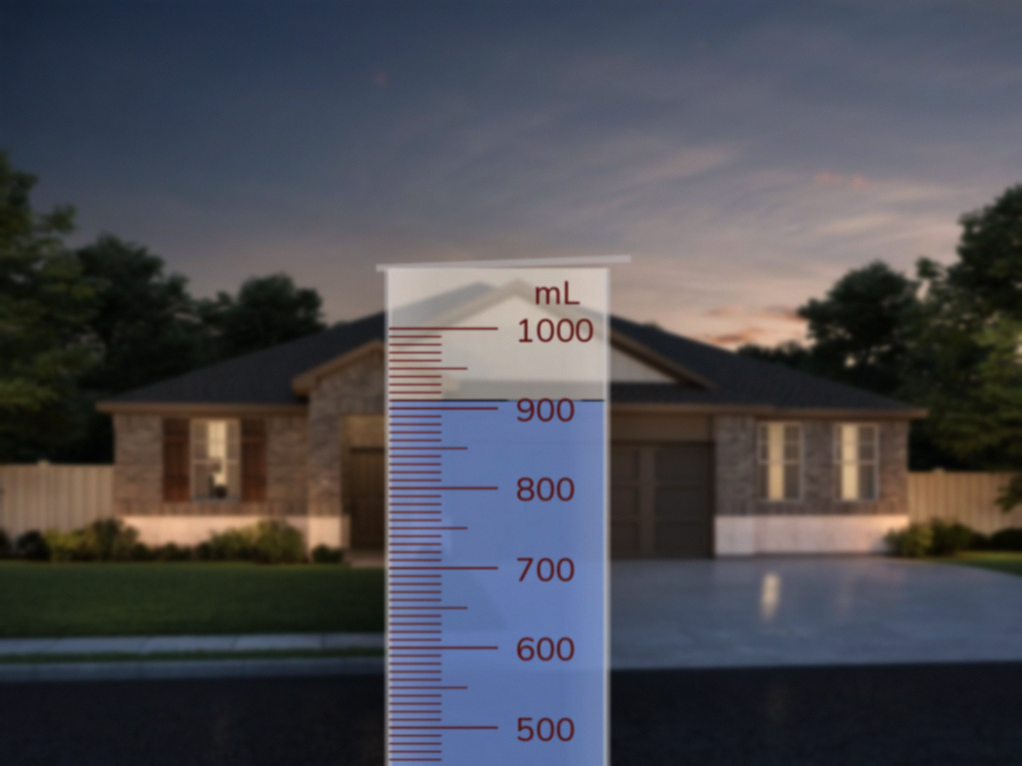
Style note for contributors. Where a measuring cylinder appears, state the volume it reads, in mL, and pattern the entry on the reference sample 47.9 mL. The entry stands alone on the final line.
910 mL
